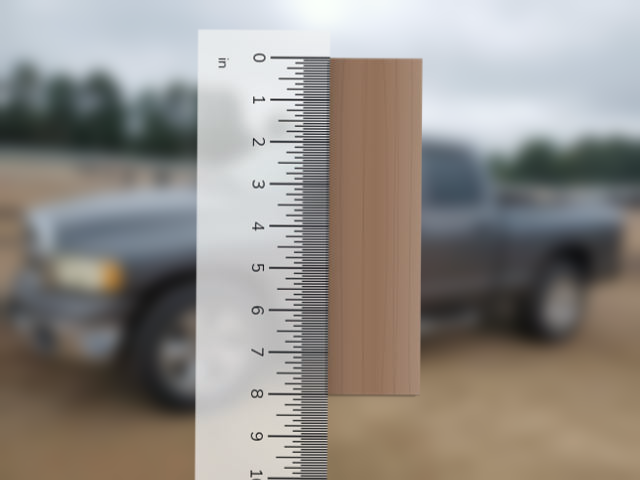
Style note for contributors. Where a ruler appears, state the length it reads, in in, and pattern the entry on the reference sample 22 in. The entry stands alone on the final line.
8 in
